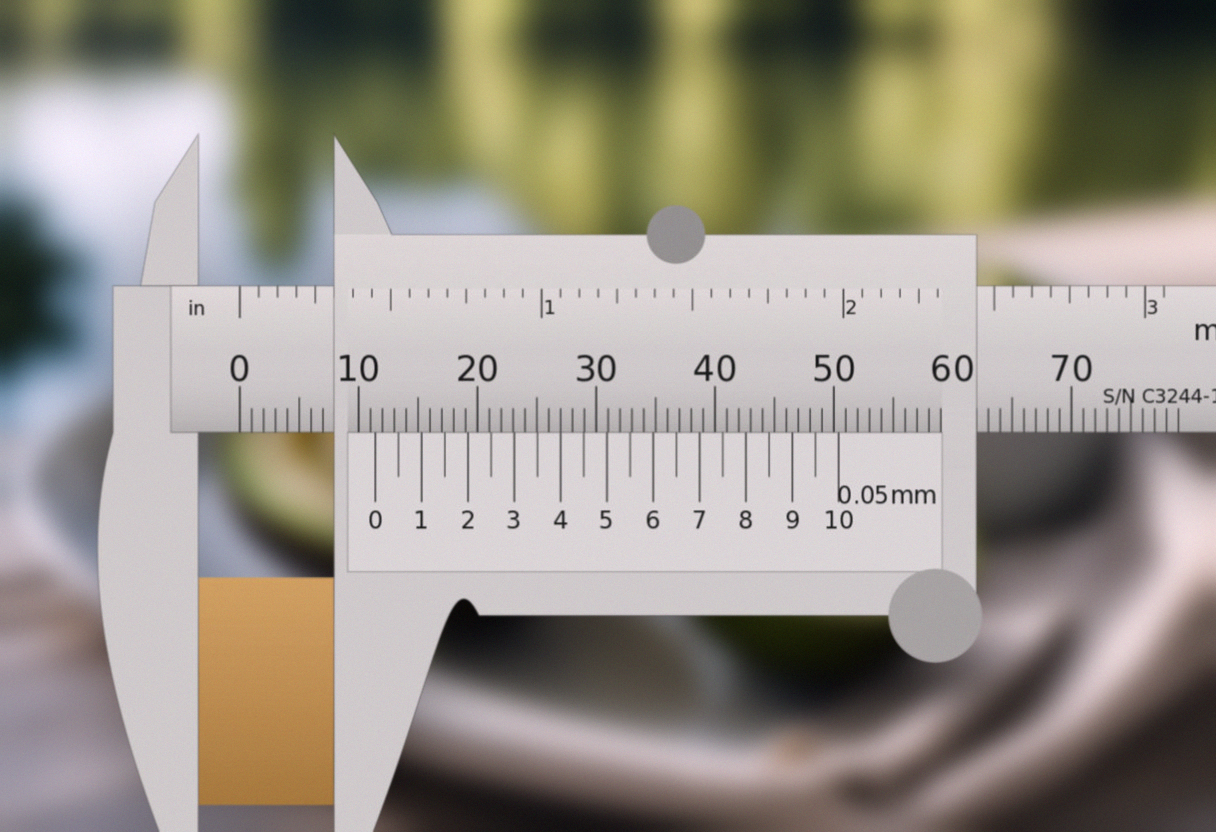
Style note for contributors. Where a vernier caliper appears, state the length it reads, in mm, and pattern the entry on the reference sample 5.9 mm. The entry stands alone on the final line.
11.4 mm
